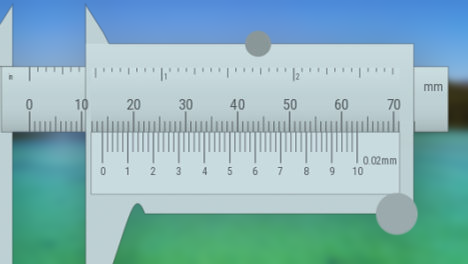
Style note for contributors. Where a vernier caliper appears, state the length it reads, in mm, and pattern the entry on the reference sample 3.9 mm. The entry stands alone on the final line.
14.0 mm
